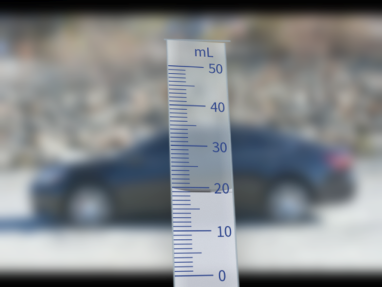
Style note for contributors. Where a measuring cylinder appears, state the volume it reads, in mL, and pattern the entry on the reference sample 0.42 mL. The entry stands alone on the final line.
19 mL
